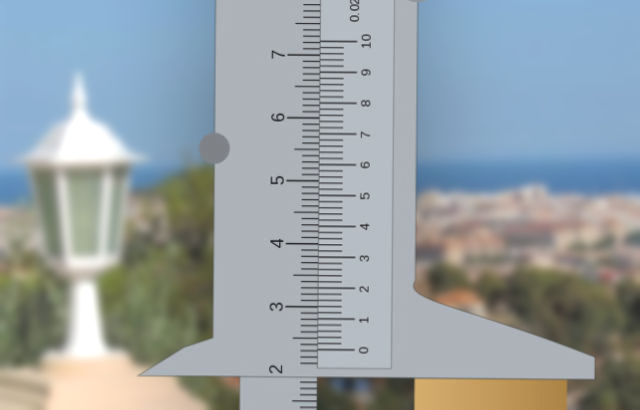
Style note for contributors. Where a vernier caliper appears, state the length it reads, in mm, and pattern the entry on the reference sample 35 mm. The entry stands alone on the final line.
23.2 mm
